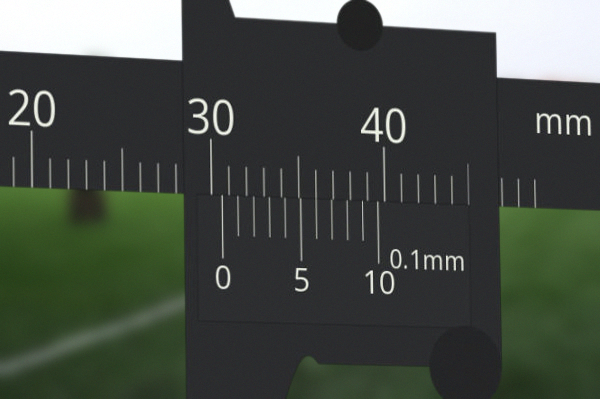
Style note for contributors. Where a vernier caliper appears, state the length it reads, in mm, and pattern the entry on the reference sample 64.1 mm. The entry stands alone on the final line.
30.6 mm
